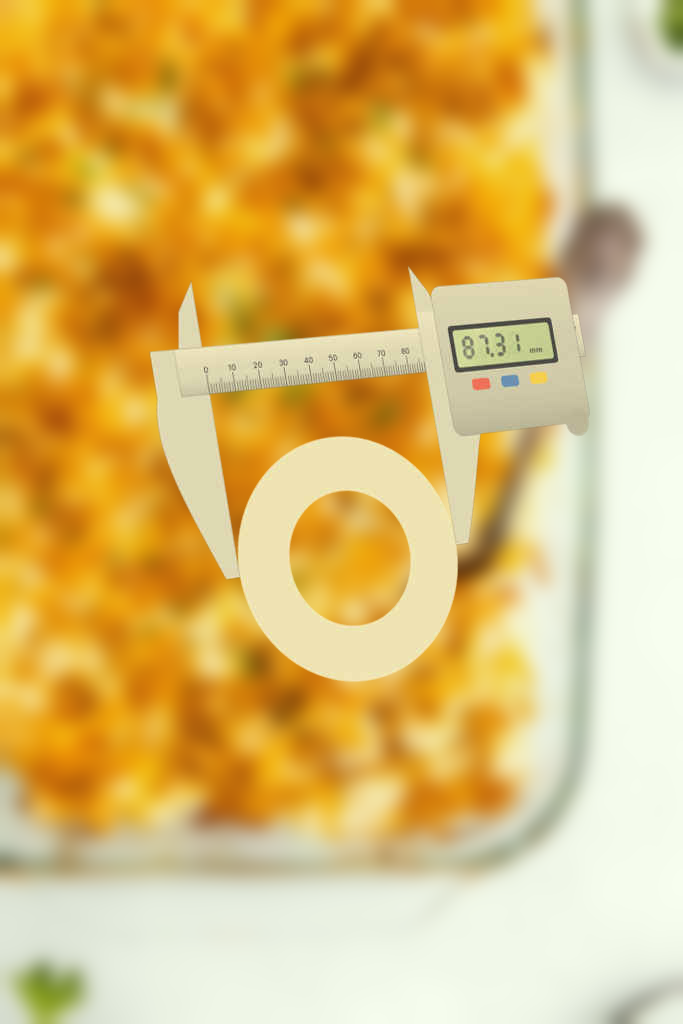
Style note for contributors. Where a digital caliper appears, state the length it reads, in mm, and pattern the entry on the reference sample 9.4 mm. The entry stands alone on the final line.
87.31 mm
